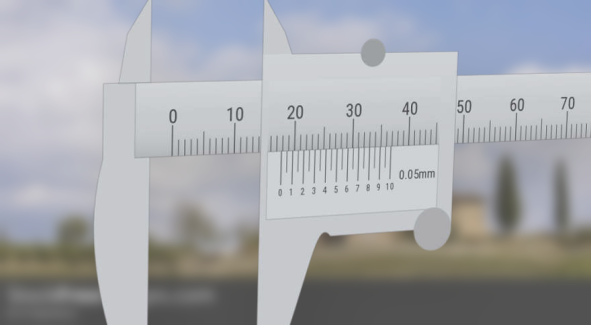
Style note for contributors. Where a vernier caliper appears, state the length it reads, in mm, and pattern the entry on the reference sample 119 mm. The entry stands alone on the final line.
17.8 mm
